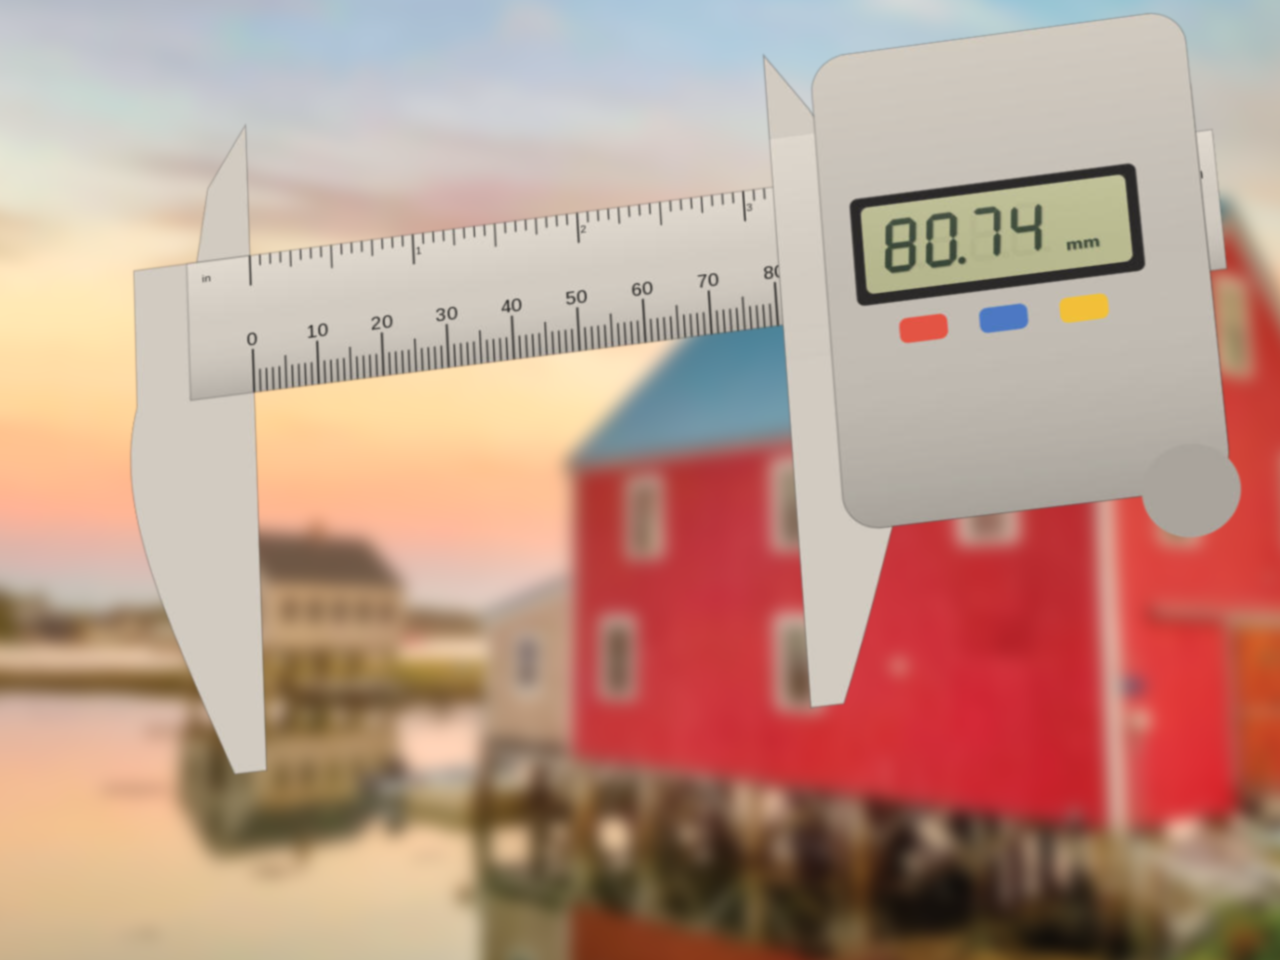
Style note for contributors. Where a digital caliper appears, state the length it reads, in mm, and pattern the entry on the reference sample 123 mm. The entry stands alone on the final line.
80.74 mm
